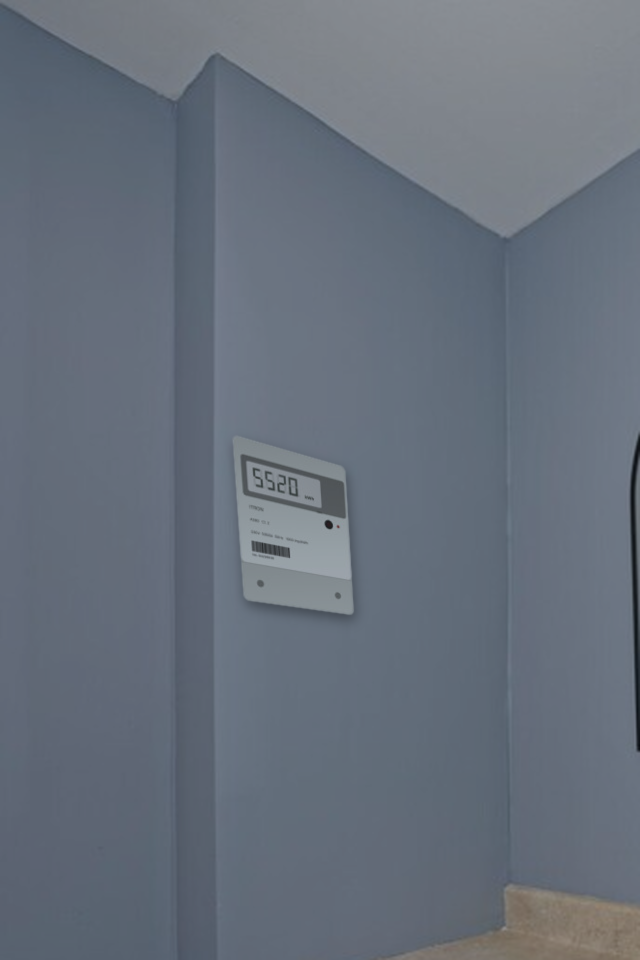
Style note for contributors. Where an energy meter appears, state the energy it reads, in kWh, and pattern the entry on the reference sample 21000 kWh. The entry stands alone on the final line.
5520 kWh
